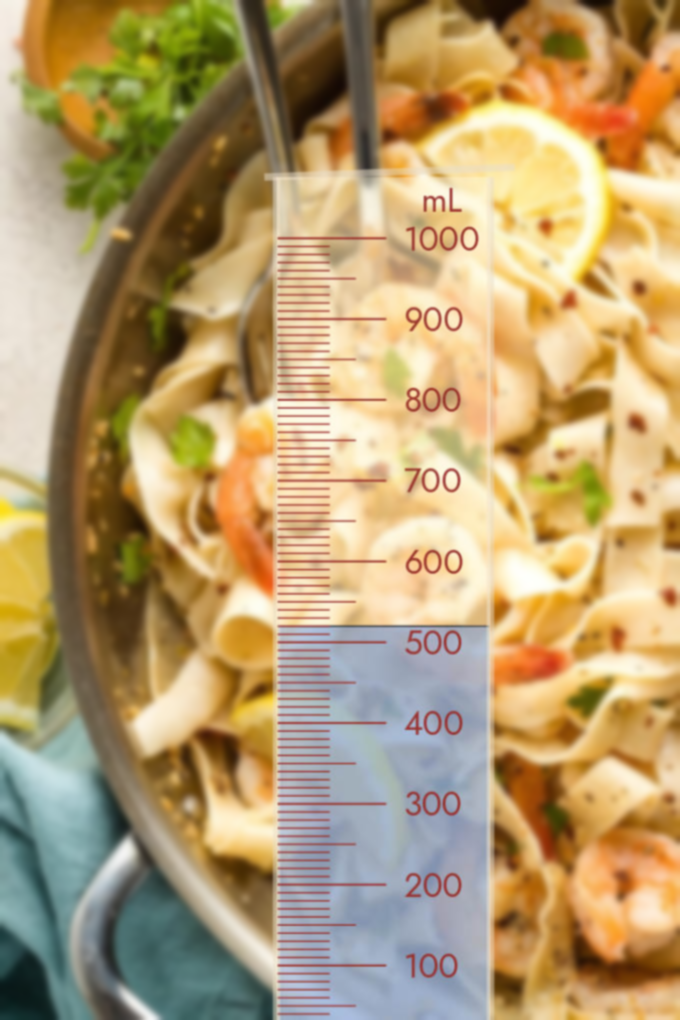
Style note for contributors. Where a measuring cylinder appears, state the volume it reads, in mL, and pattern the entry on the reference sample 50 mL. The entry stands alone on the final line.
520 mL
